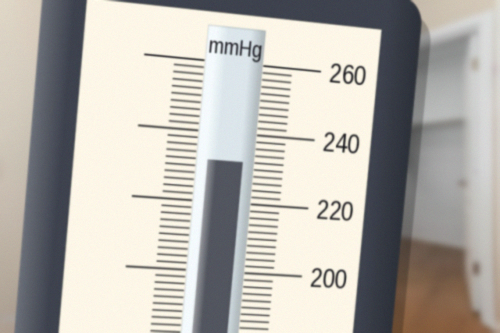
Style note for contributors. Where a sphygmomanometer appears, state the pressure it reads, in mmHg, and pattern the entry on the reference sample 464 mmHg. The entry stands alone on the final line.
232 mmHg
